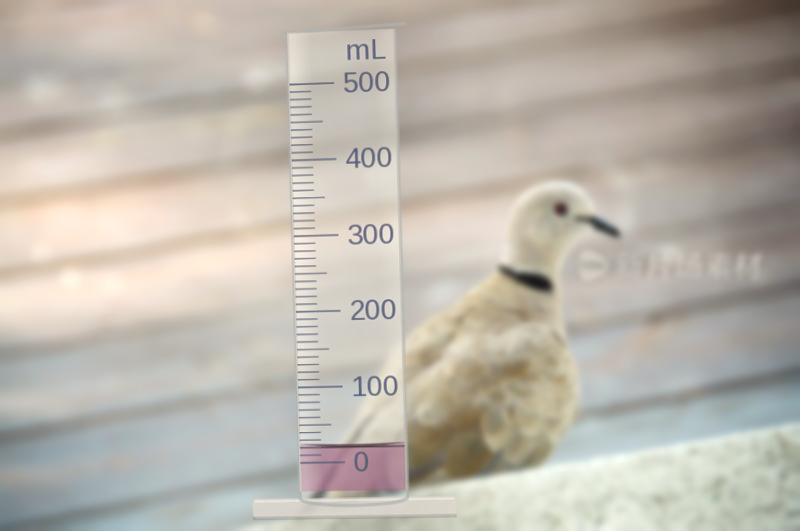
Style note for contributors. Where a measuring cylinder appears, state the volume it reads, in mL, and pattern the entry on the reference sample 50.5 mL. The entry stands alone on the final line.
20 mL
